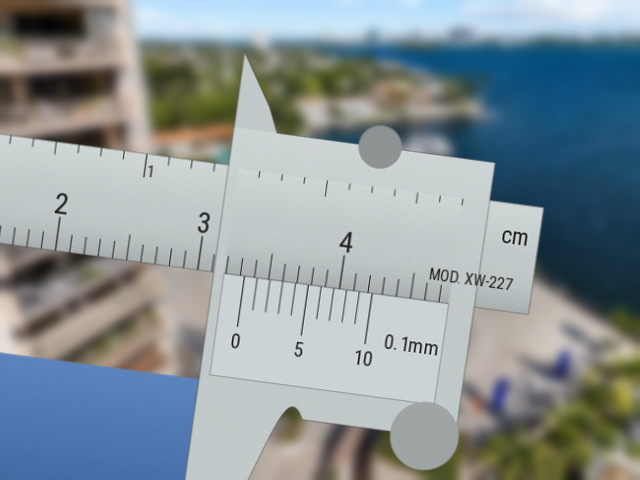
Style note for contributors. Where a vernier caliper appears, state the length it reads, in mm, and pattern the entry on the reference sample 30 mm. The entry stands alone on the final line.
33.3 mm
